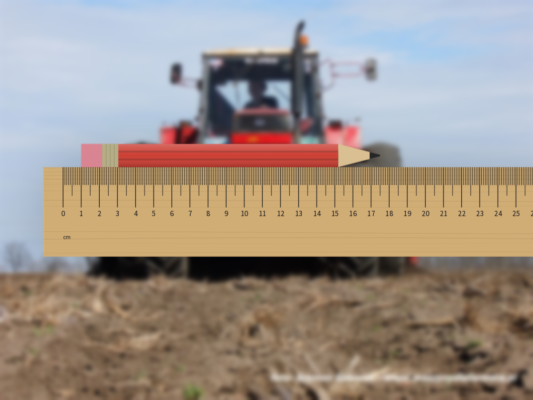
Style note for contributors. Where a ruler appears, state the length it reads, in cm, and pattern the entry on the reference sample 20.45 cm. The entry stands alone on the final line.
16.5 cm
